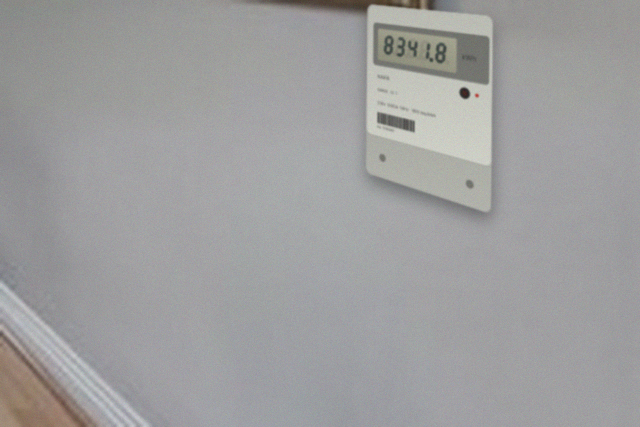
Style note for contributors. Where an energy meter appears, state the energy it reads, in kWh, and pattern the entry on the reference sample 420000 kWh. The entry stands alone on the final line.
8341.8 kWh
